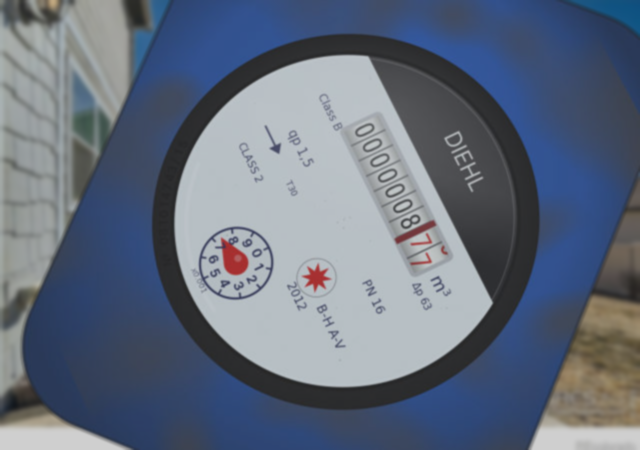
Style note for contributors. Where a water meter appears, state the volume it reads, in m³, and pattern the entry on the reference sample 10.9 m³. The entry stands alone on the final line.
8.767 m³
